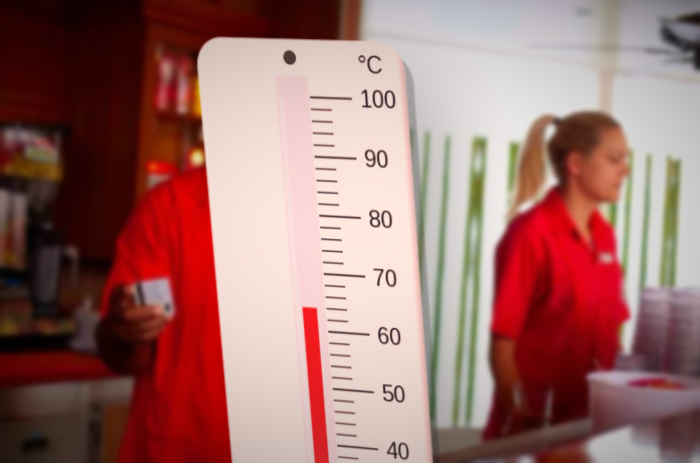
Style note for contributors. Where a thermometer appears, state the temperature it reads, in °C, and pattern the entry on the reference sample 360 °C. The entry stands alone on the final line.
64 °C
